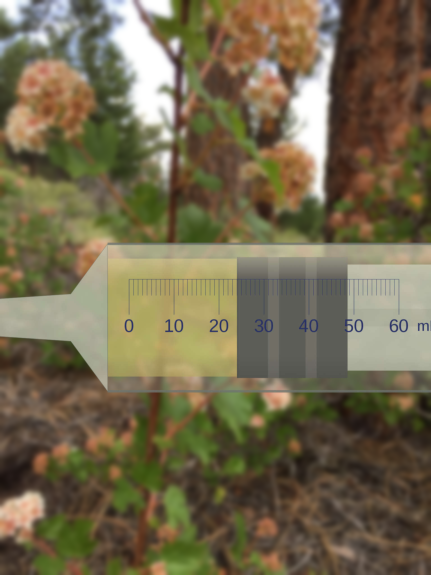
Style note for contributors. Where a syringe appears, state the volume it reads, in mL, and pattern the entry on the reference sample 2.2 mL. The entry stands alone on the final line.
24 mL
